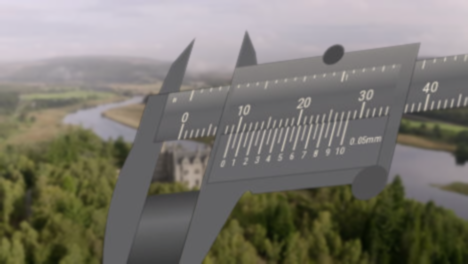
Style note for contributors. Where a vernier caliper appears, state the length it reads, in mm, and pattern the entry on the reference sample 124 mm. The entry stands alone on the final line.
9.0 mm
